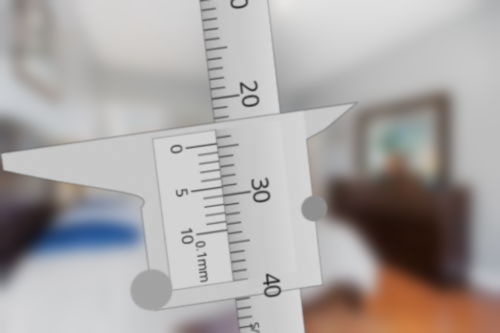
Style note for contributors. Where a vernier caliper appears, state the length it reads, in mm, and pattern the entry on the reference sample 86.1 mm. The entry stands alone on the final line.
24.6 mm
